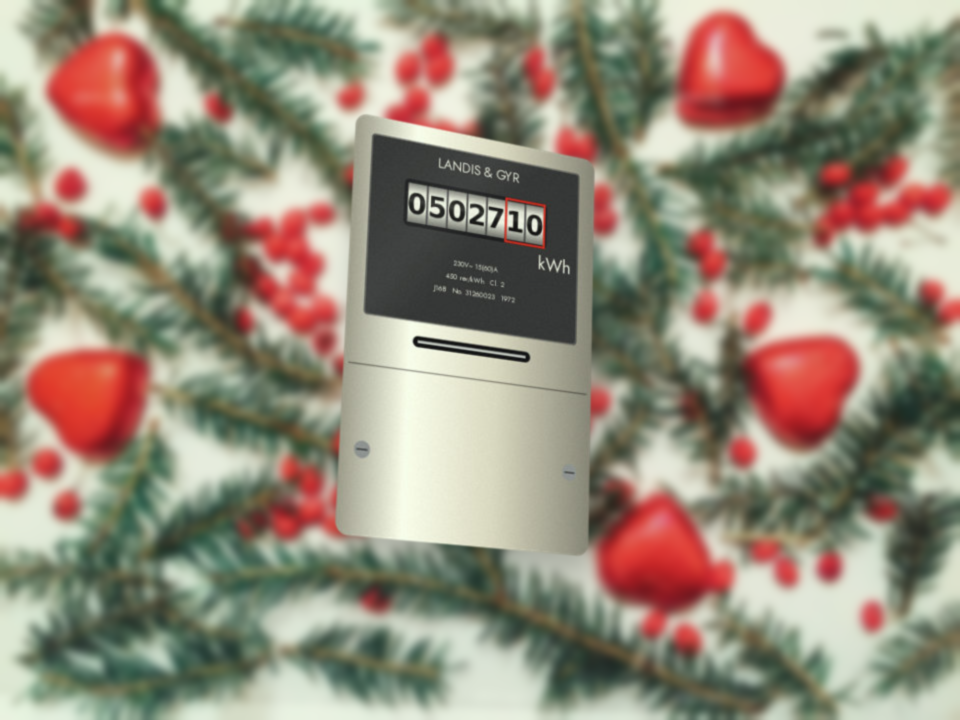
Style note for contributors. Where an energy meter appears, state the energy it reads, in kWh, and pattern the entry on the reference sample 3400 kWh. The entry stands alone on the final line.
5027.10 kWh
